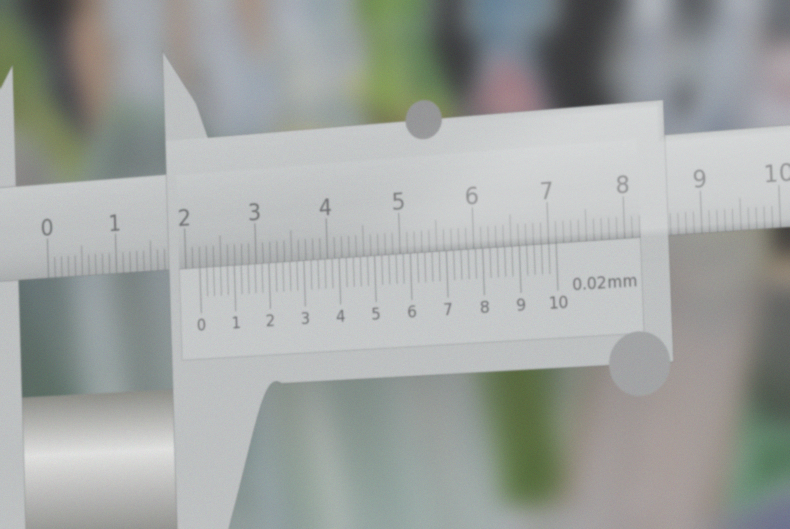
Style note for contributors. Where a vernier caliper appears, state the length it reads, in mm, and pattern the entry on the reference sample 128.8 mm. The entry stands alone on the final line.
22.0 mm
